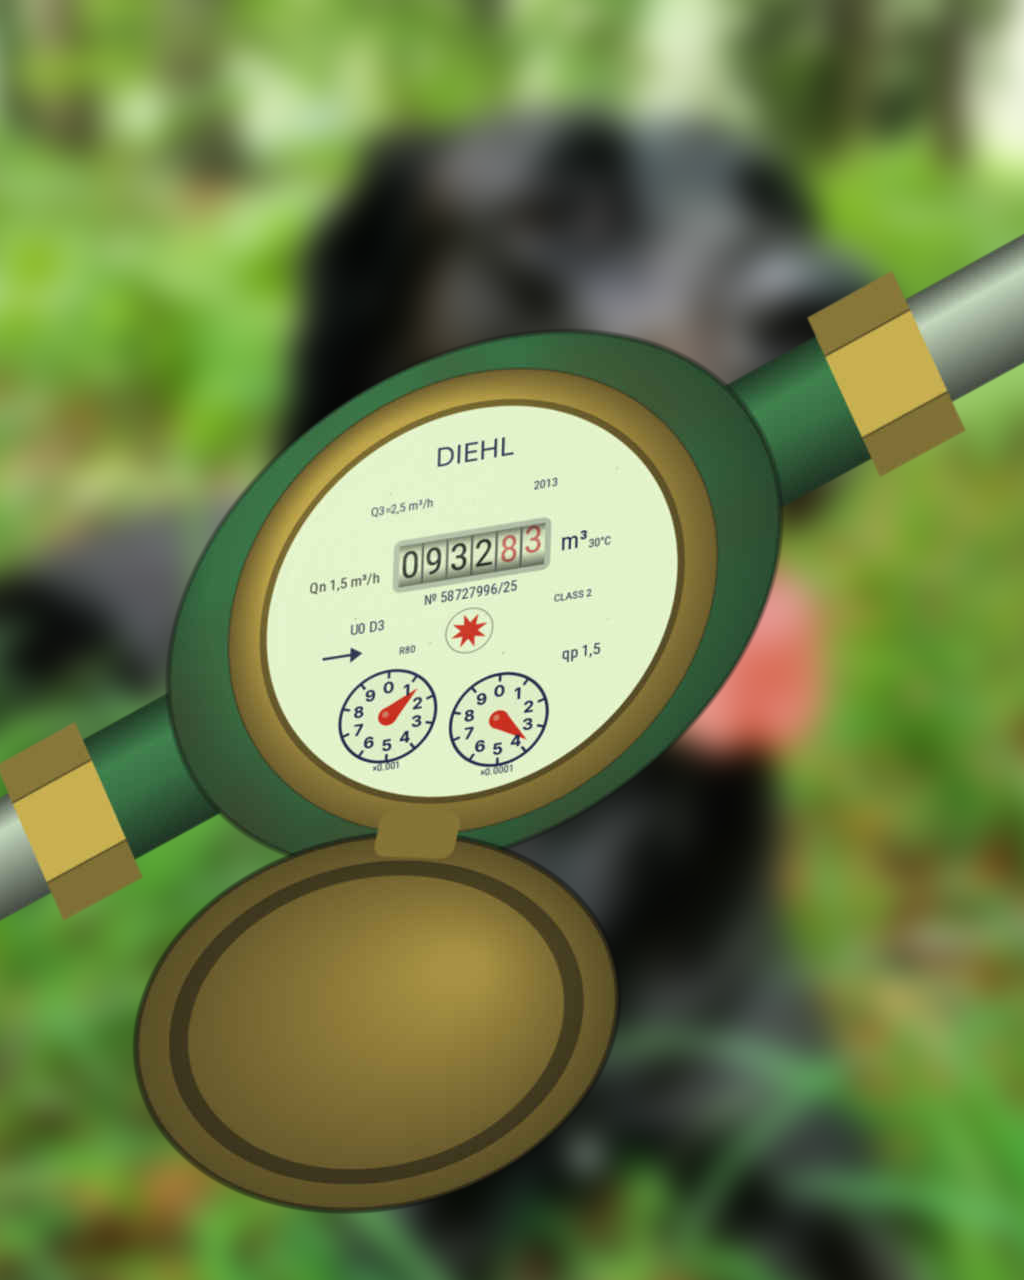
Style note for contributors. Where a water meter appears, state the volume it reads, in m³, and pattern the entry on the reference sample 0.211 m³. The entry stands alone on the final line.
932.8313 m³
